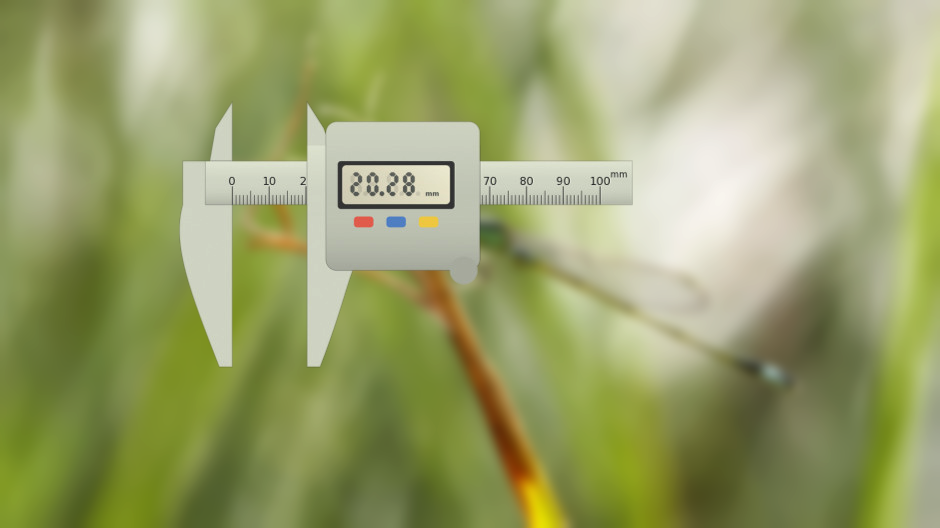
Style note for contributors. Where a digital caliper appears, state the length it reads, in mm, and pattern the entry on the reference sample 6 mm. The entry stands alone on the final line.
20.28 mm
